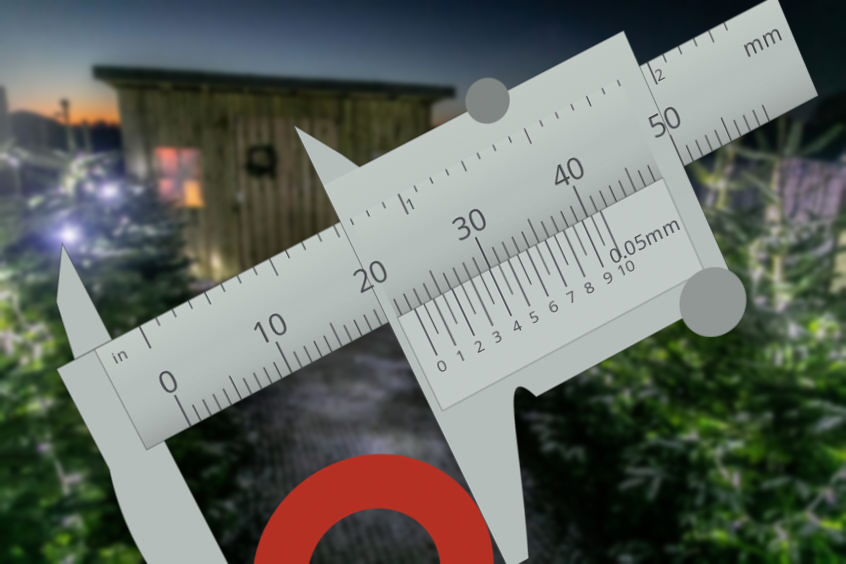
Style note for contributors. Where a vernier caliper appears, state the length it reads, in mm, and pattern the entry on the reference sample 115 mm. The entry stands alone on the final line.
22.3 mm
